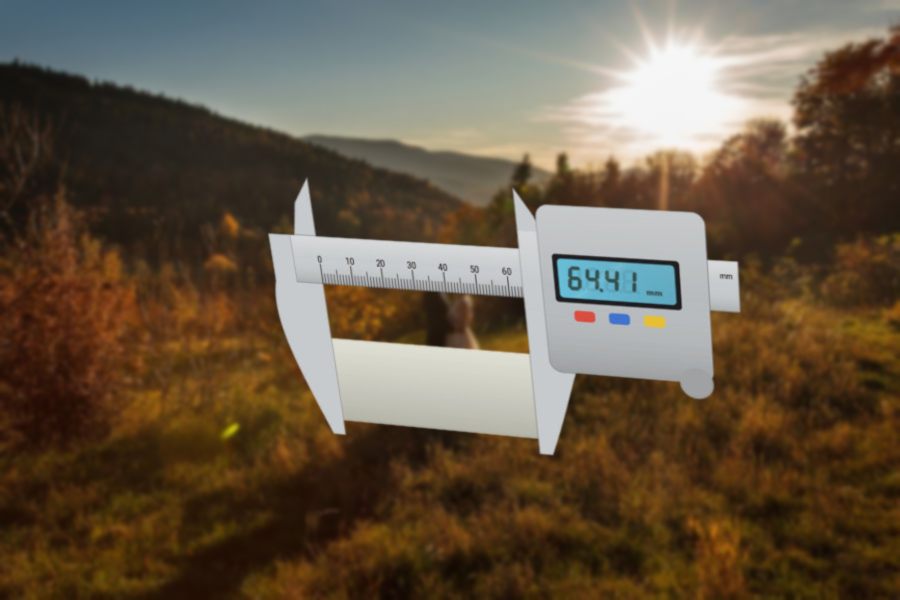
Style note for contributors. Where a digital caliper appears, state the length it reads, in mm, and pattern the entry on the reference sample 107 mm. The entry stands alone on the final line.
64.41 mm
